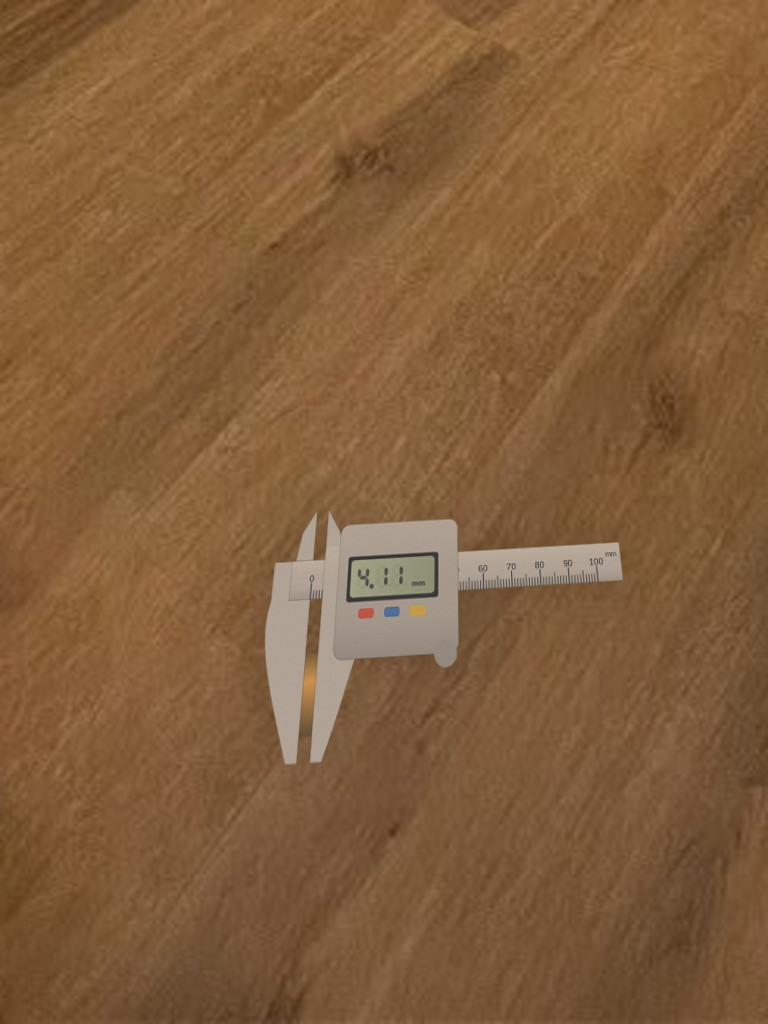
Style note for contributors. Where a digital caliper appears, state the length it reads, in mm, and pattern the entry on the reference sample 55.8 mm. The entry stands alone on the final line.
4.11 mm
